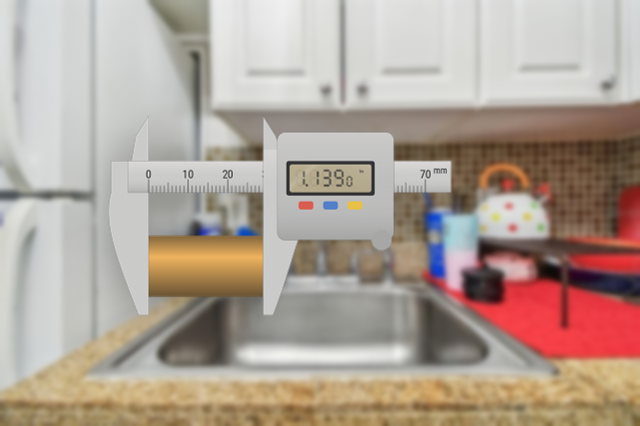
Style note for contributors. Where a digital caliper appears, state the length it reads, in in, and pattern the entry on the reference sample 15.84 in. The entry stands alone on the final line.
1.1390 in
